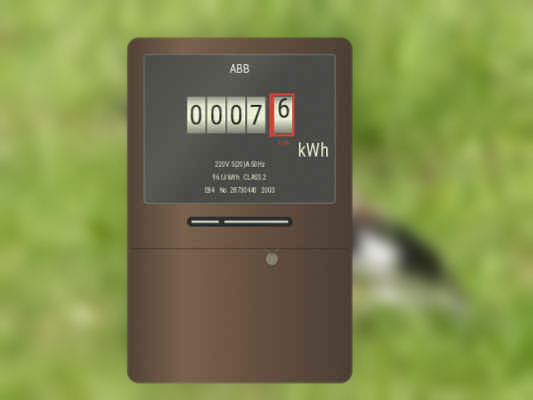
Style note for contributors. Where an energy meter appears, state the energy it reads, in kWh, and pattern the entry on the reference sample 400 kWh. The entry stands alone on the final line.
7.6 kWh
